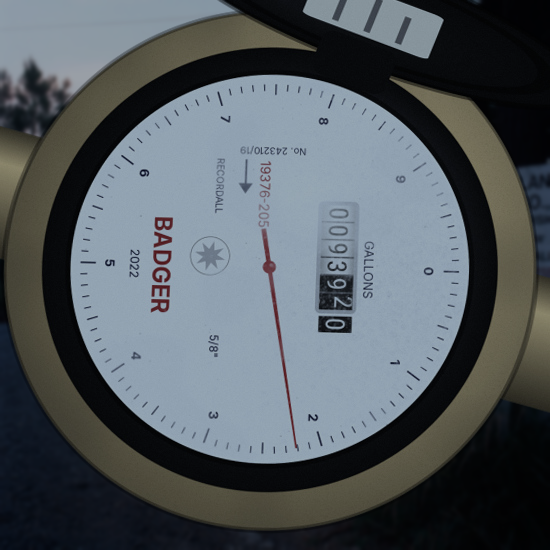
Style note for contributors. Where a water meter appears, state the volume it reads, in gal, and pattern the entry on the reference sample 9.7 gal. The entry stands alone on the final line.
93922.2 gal
